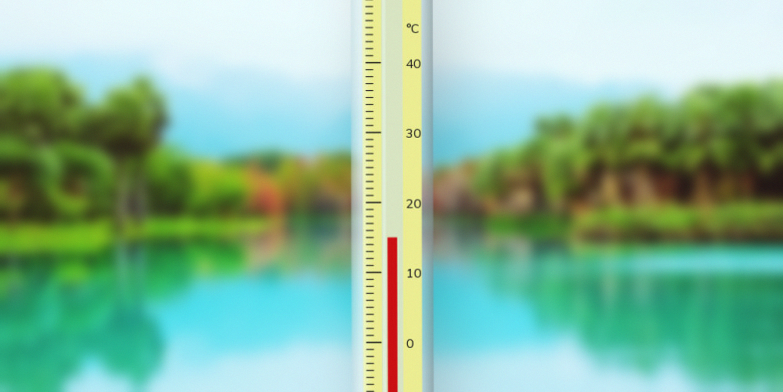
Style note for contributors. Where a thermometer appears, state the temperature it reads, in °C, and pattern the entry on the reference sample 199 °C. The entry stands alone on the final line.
15 °C
